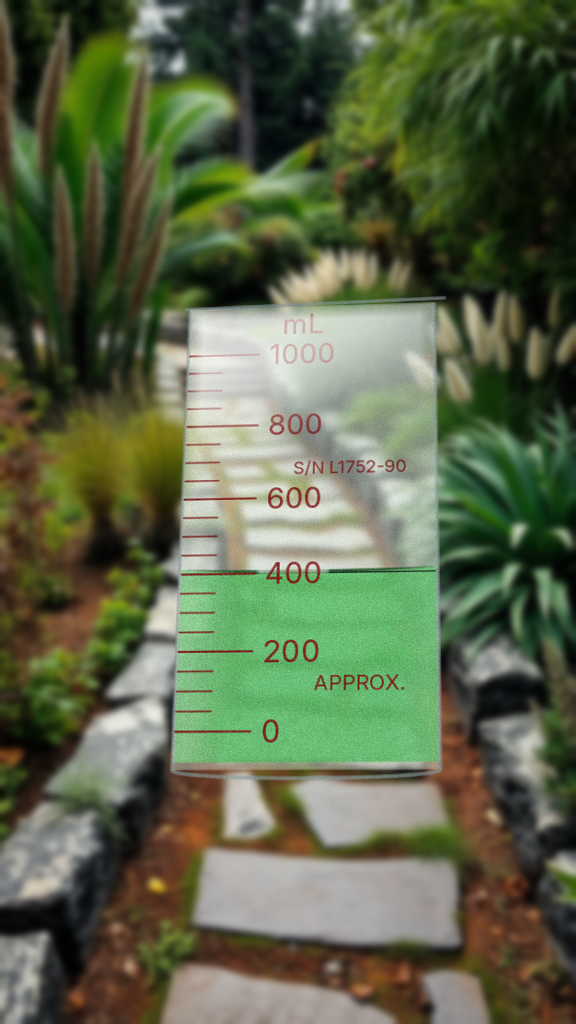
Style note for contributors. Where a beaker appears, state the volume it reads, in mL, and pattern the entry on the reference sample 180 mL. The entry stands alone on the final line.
400 mL
